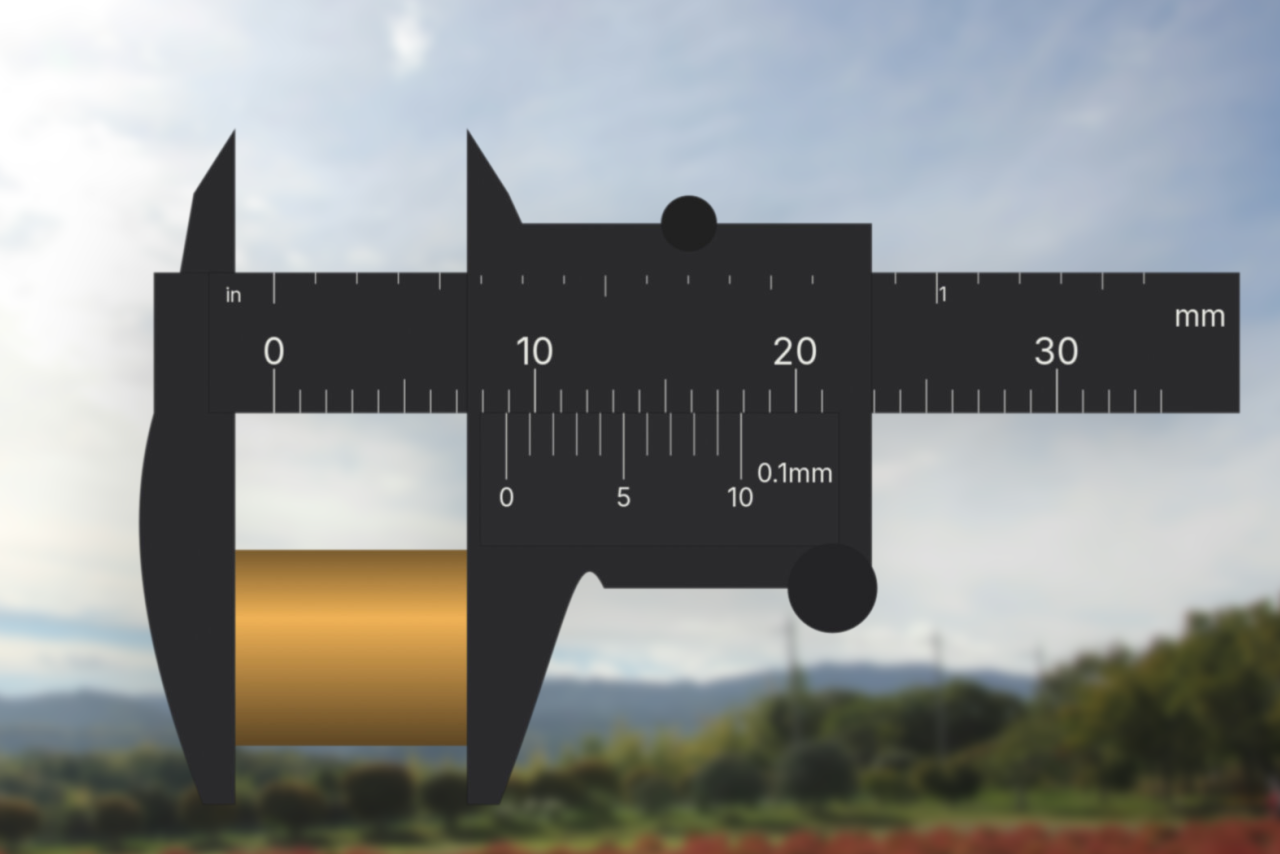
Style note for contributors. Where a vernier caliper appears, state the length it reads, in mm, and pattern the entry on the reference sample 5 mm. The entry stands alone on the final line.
8.9 mm
